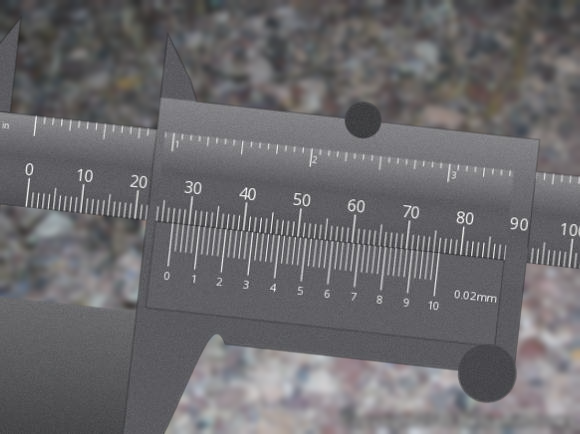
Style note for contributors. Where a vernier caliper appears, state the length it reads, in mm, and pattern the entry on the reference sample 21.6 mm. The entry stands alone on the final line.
27.0 mm
